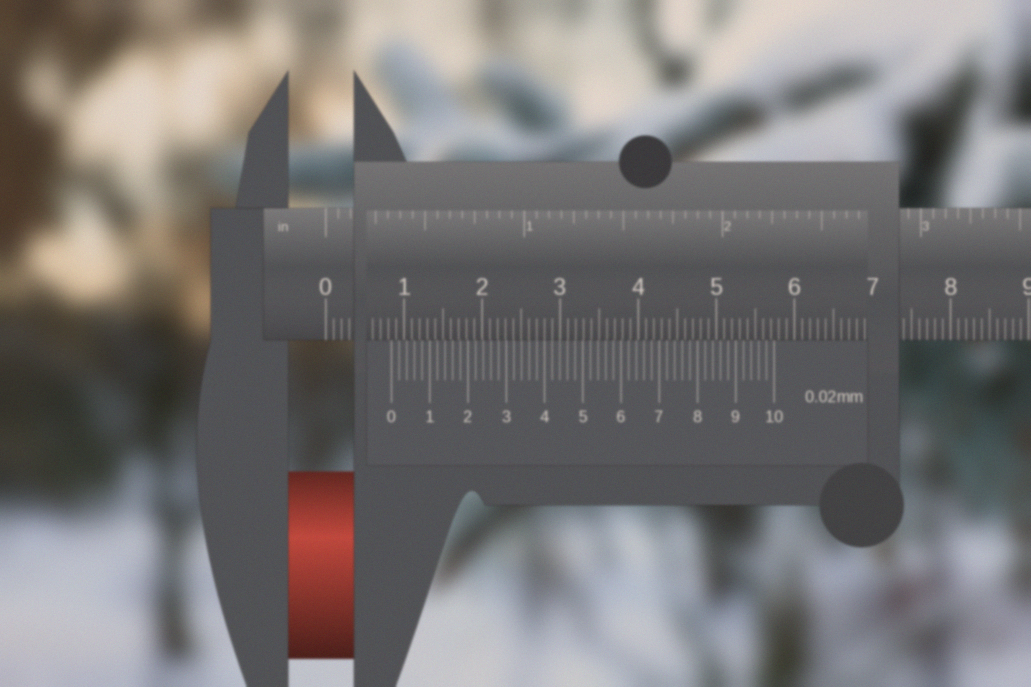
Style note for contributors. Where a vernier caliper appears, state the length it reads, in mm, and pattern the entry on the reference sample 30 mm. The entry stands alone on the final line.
8.4 mm
